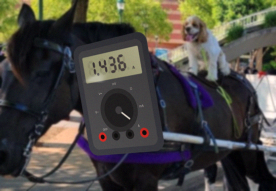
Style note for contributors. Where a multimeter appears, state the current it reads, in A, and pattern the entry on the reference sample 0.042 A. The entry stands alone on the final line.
1.436 A
